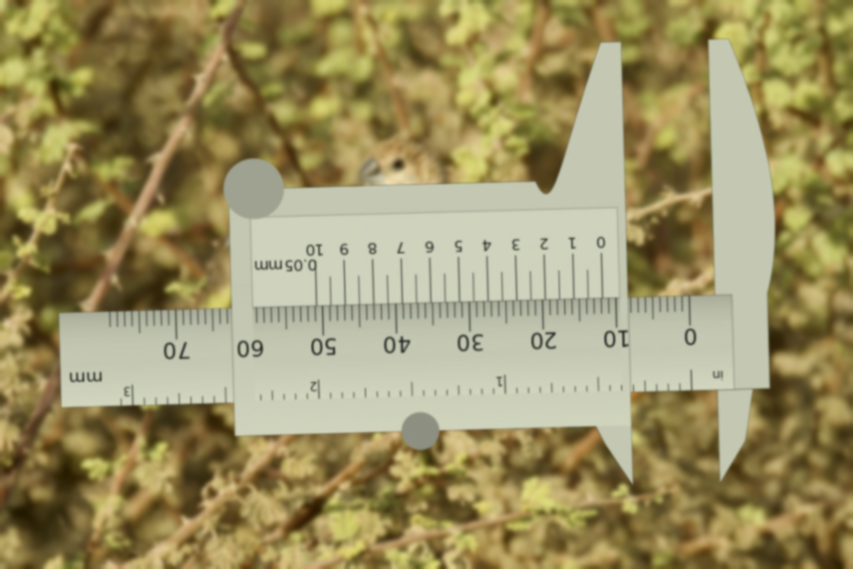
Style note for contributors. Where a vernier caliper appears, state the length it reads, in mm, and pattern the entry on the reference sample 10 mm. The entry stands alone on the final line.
11.8 mm
